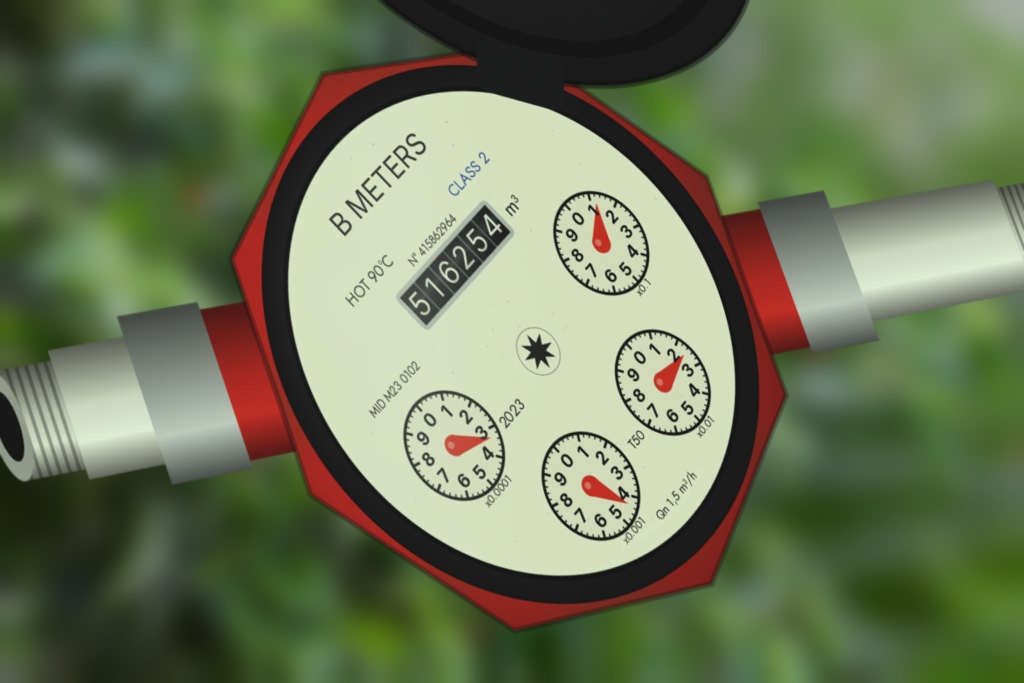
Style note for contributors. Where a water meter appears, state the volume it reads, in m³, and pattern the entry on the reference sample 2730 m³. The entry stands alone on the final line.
516254.1243 m³
